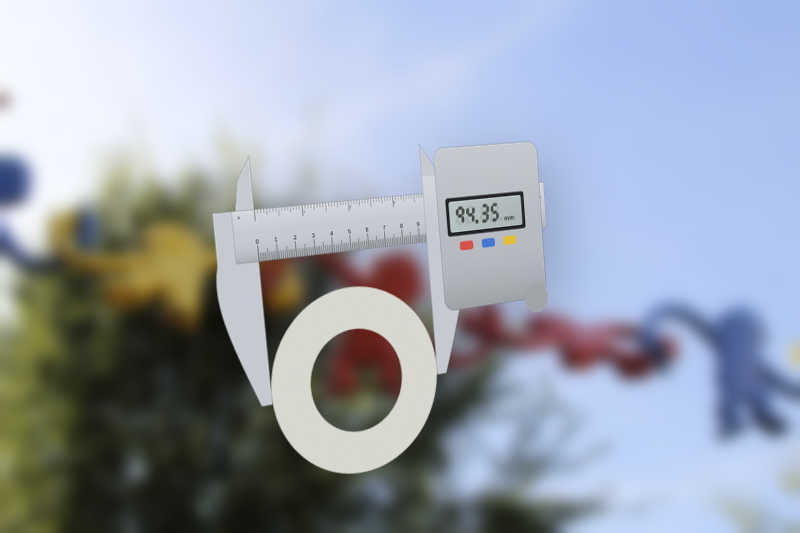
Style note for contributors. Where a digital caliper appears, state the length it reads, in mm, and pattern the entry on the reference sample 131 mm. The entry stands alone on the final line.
94.35 mm
